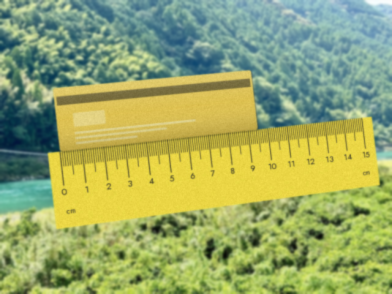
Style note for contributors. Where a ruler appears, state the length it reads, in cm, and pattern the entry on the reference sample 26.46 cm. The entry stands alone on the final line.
9.5 cm
